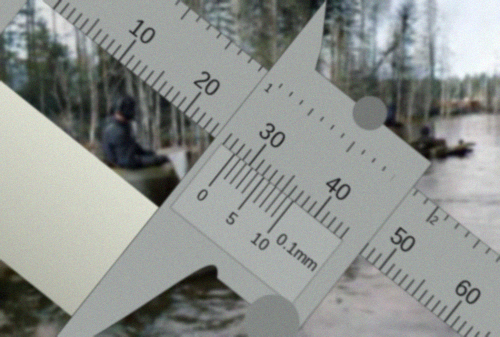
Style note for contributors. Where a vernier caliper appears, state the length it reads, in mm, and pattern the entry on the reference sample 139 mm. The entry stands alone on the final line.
27.8 mm
